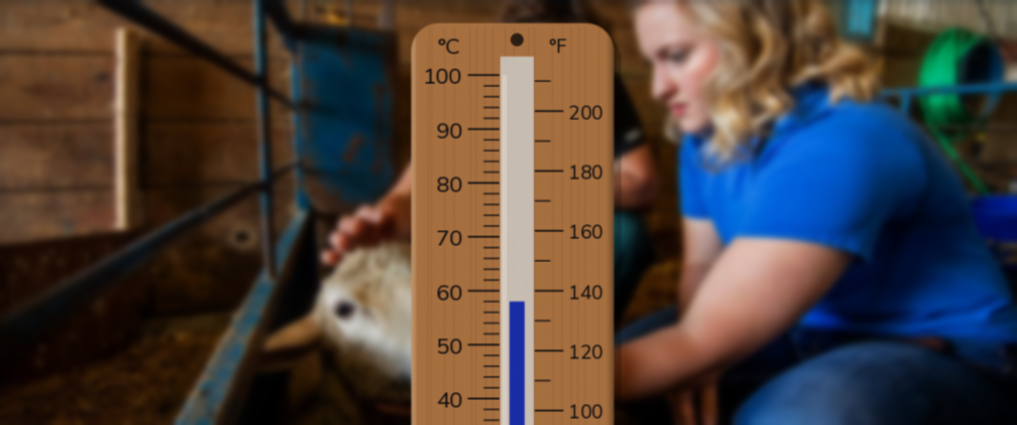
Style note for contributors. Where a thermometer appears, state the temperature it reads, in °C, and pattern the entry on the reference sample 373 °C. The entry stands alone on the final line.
58 °C
